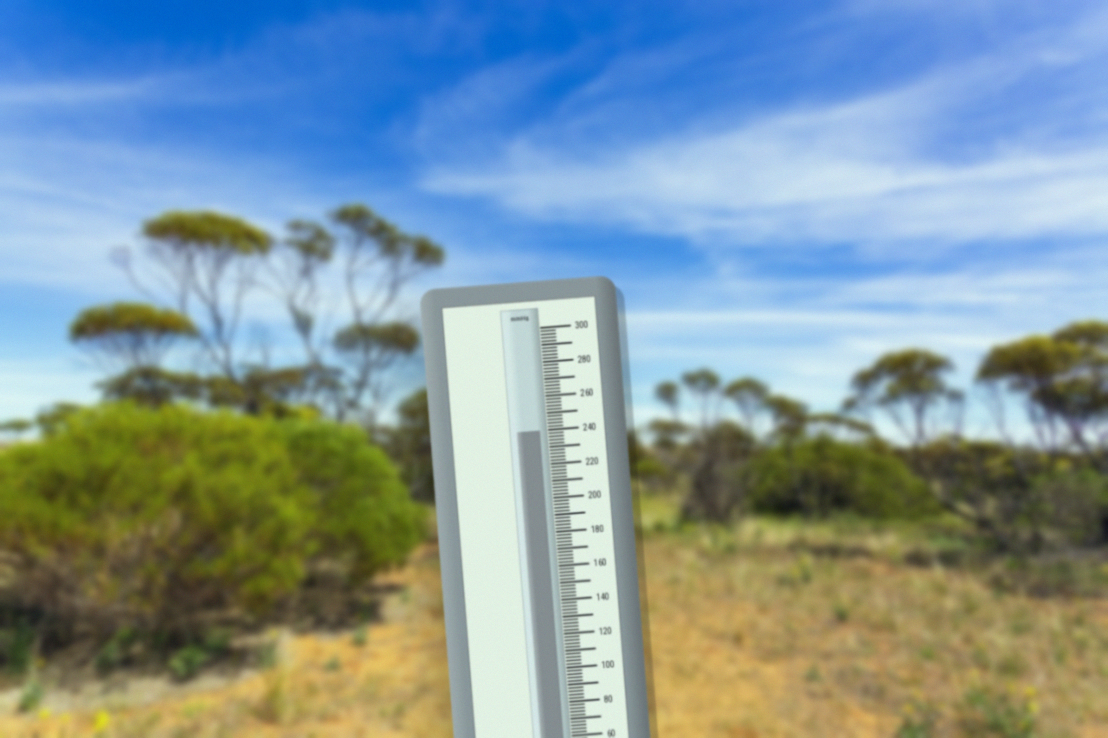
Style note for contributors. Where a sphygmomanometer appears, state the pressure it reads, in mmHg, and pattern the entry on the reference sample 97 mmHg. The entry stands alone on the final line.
240 mmHg
